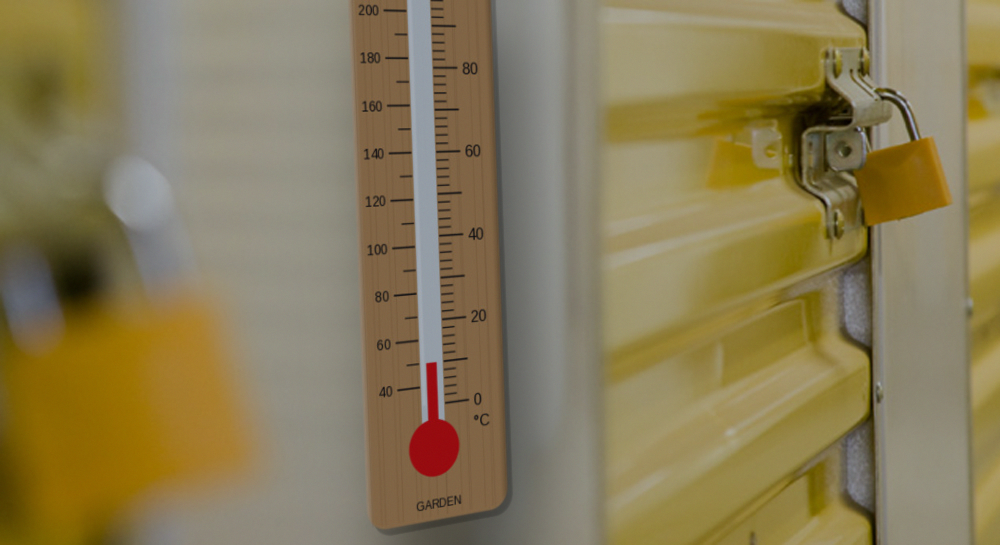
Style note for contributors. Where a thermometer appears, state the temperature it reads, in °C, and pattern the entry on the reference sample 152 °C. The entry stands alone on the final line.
10 °C
